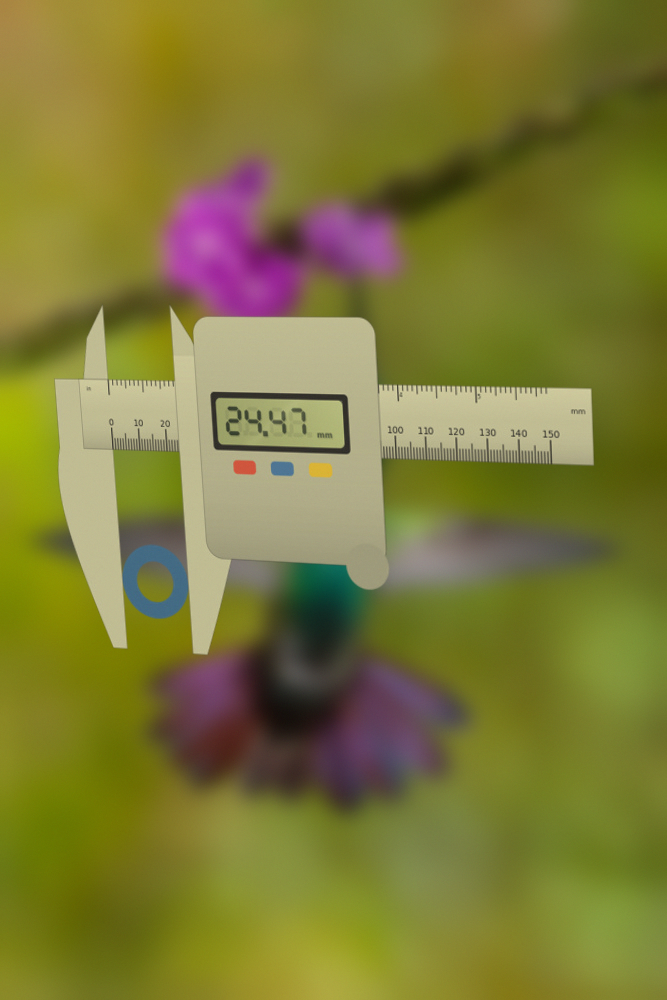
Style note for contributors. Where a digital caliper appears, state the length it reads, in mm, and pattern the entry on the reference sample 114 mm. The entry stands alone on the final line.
24.47 mm
